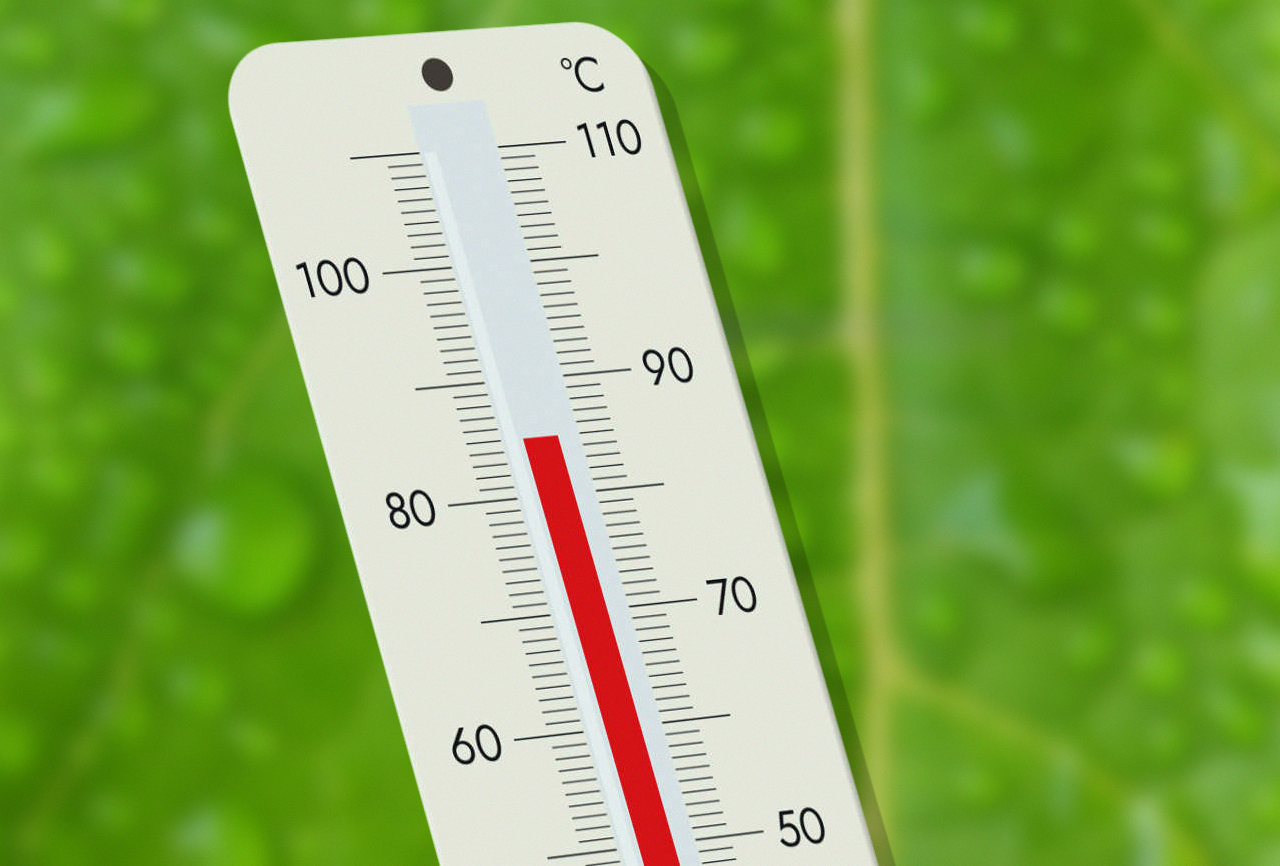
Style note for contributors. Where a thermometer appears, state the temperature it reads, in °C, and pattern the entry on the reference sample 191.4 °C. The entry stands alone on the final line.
85 °C
